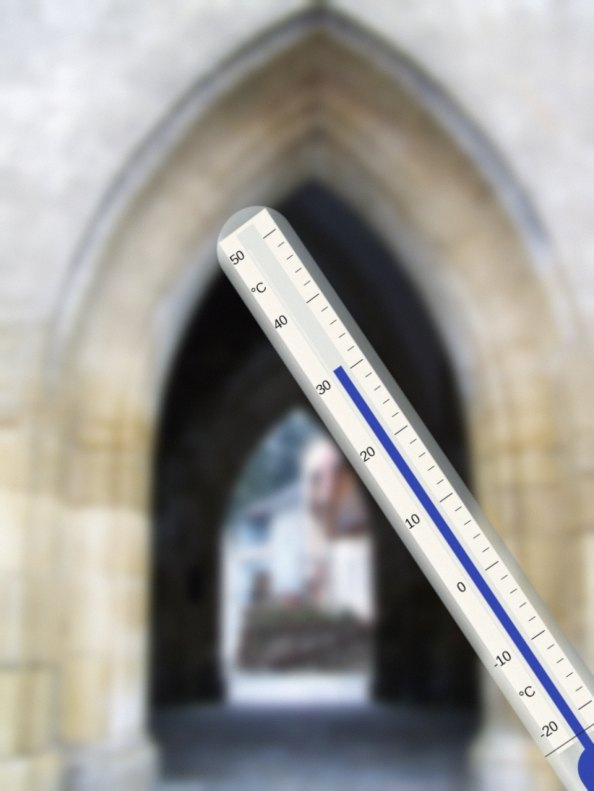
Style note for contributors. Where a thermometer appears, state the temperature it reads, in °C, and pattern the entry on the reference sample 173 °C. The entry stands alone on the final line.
31 °C
